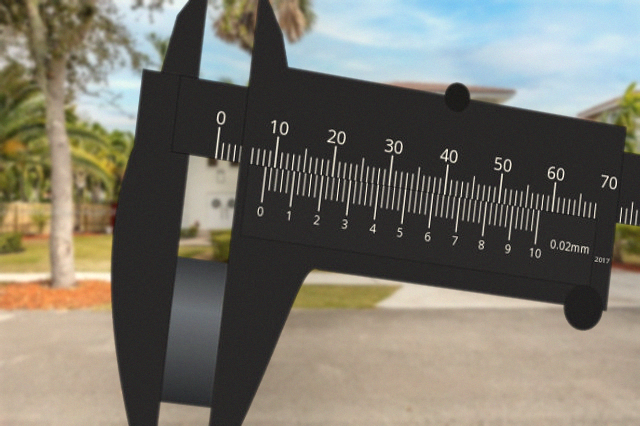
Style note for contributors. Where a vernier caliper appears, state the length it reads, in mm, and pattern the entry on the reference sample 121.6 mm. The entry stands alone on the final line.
8.5 mm
